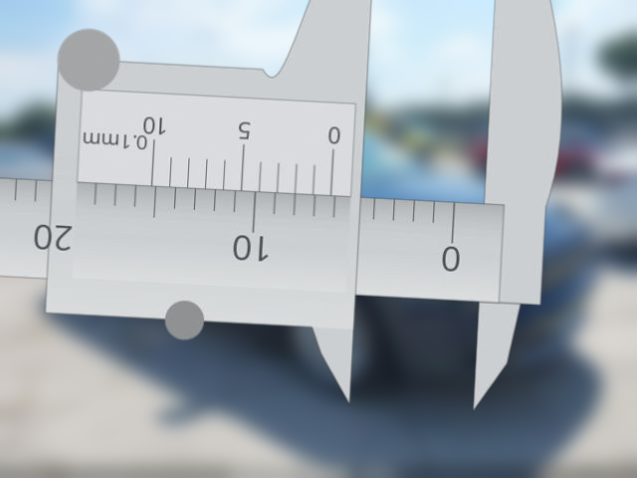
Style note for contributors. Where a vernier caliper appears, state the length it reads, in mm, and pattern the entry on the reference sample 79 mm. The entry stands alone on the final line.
6.2 mm
